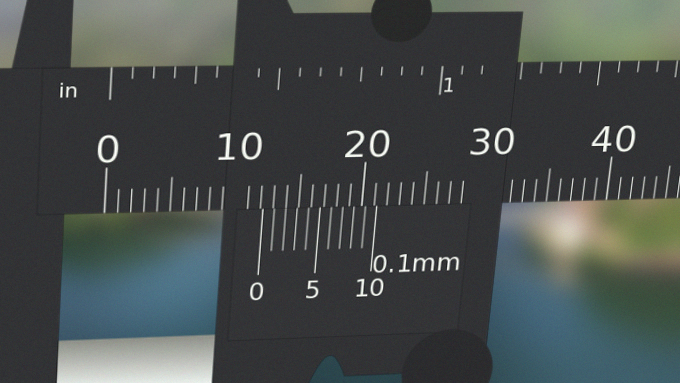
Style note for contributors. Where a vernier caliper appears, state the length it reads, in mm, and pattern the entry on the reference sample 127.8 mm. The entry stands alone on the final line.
12.2 mm
